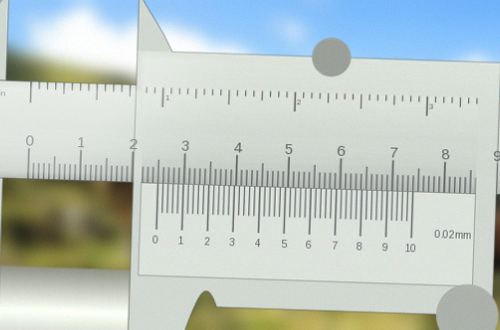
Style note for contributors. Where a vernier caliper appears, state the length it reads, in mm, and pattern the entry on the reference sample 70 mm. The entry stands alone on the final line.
25.0 mm
